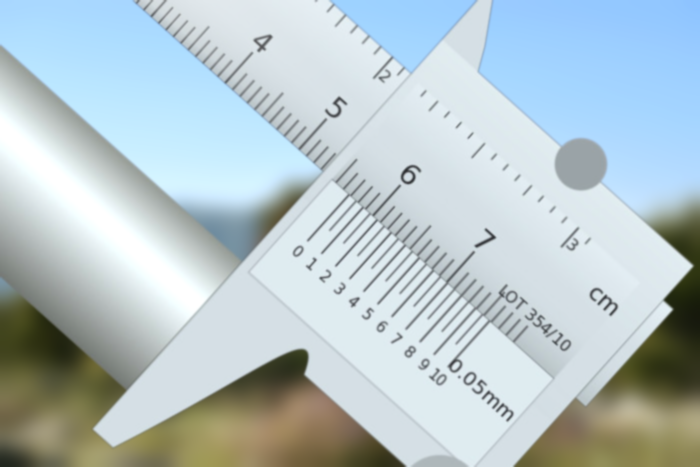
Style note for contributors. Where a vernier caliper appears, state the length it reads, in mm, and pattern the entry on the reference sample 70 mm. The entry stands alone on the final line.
56.8 mm
